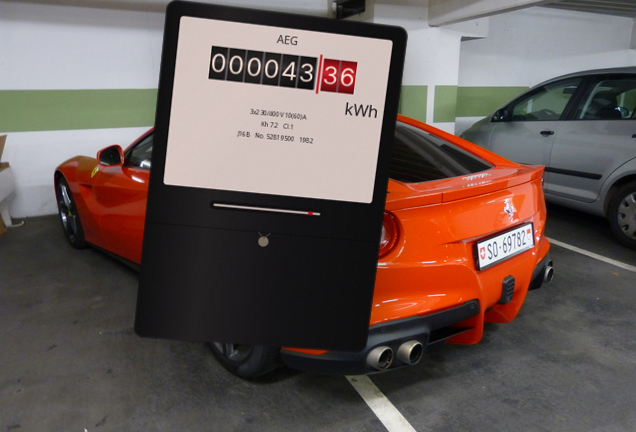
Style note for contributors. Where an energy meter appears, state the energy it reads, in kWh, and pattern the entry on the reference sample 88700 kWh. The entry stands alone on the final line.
43.36 kWh
